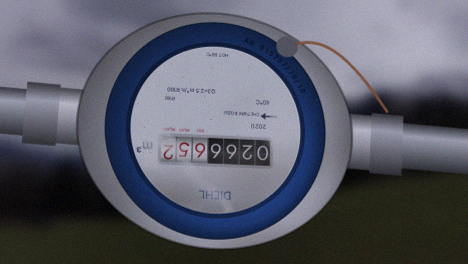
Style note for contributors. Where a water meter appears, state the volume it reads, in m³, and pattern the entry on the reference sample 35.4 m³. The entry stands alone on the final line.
266.652 m³
